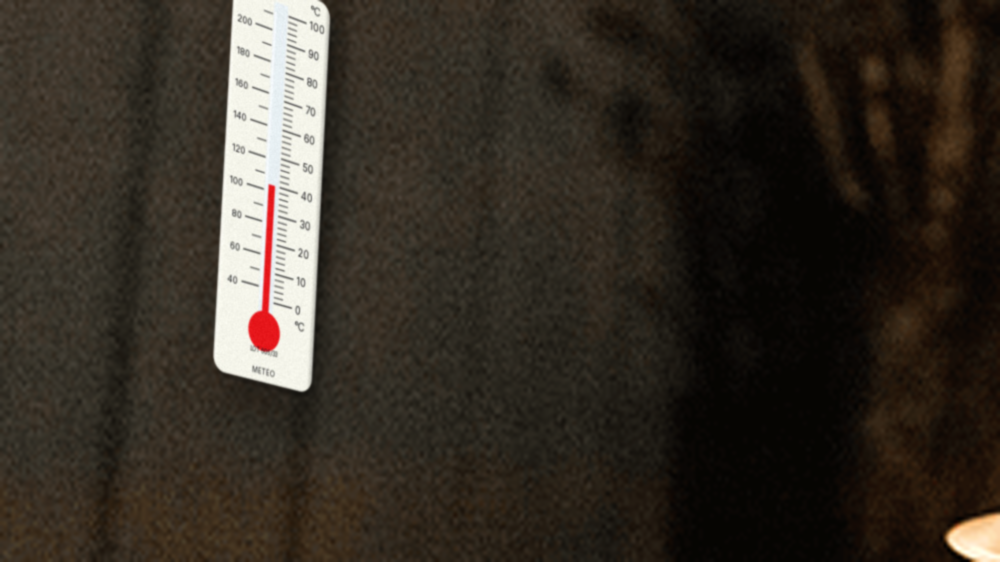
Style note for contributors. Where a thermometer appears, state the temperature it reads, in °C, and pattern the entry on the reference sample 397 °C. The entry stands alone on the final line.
40 °C
